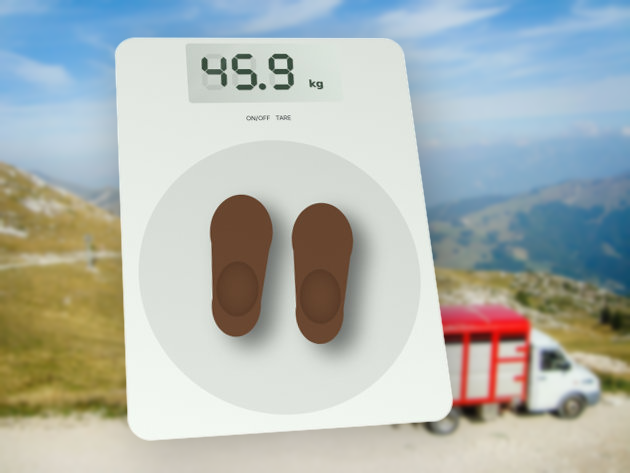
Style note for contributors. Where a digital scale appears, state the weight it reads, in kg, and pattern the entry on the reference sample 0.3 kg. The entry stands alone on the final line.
45.9 kg
